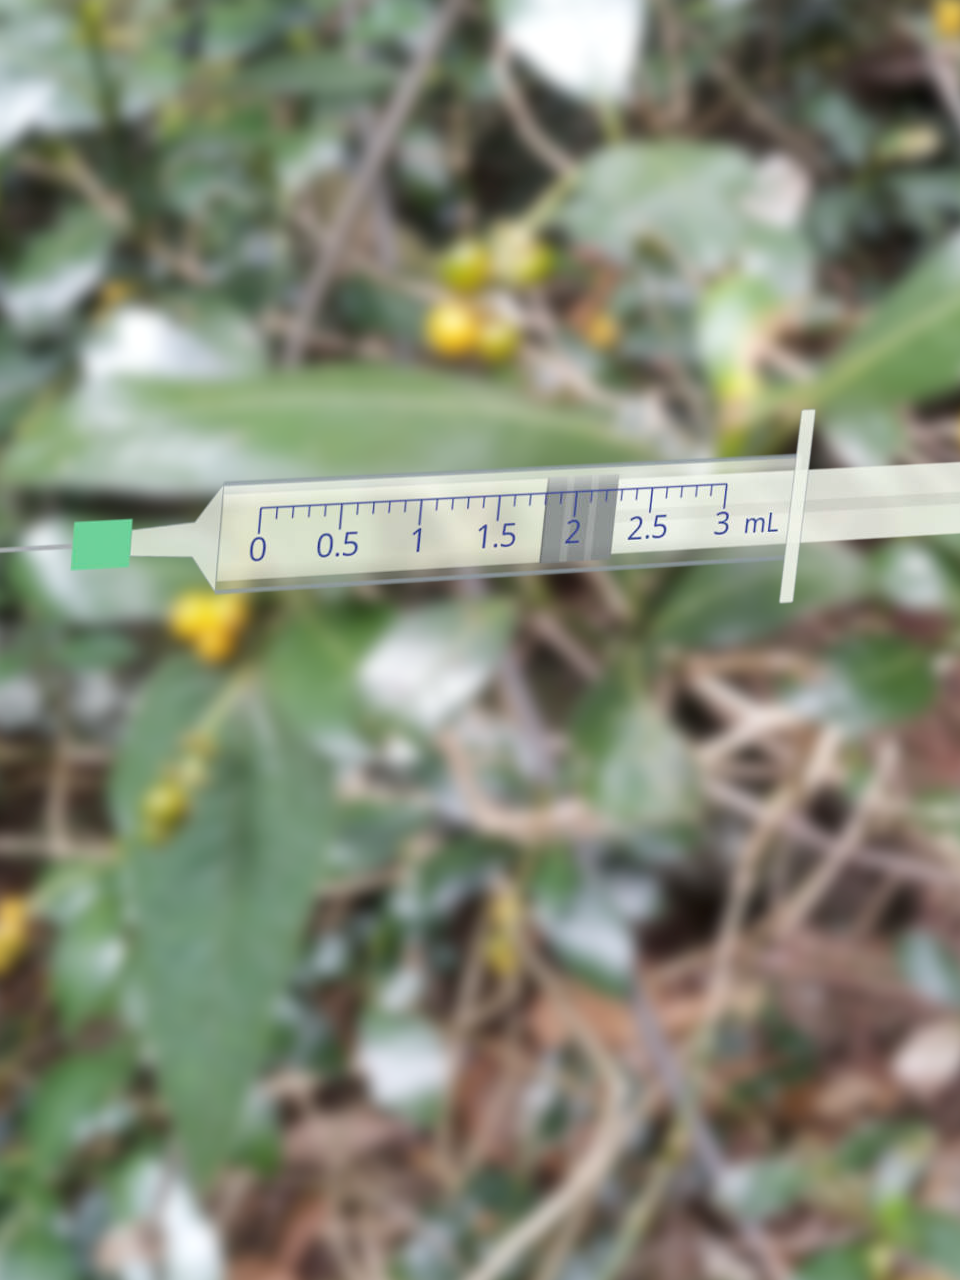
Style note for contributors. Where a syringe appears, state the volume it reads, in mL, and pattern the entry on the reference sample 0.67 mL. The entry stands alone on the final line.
1.8 mL
